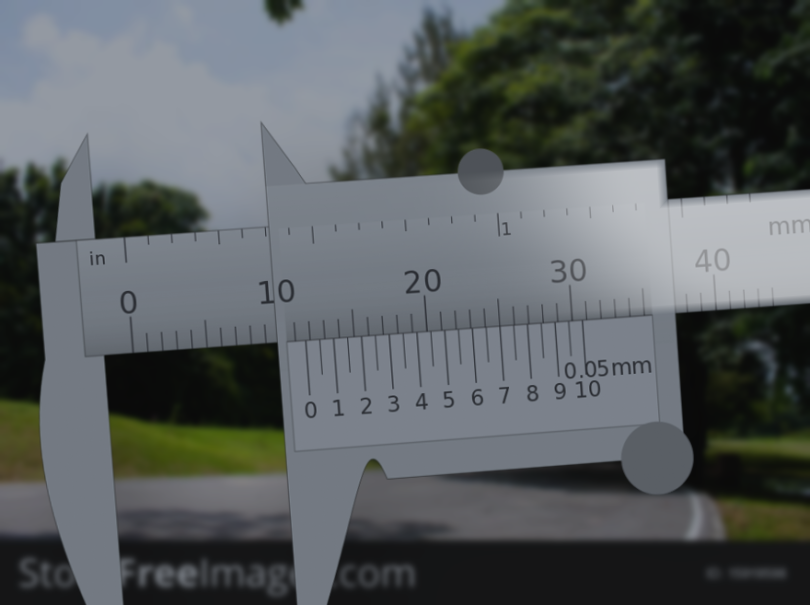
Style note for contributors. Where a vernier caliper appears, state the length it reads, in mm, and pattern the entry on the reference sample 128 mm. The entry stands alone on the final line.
11.7 mm
